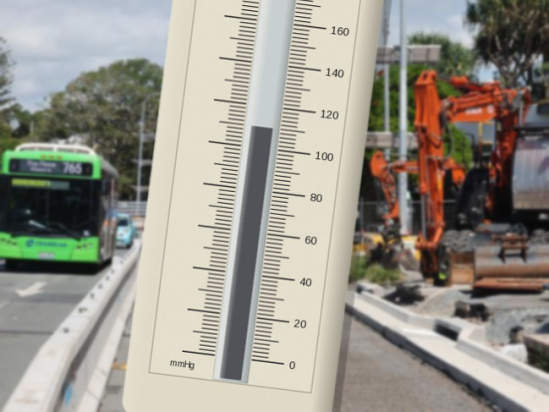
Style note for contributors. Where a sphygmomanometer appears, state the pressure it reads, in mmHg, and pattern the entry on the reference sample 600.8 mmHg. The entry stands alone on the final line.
110 mmHg
